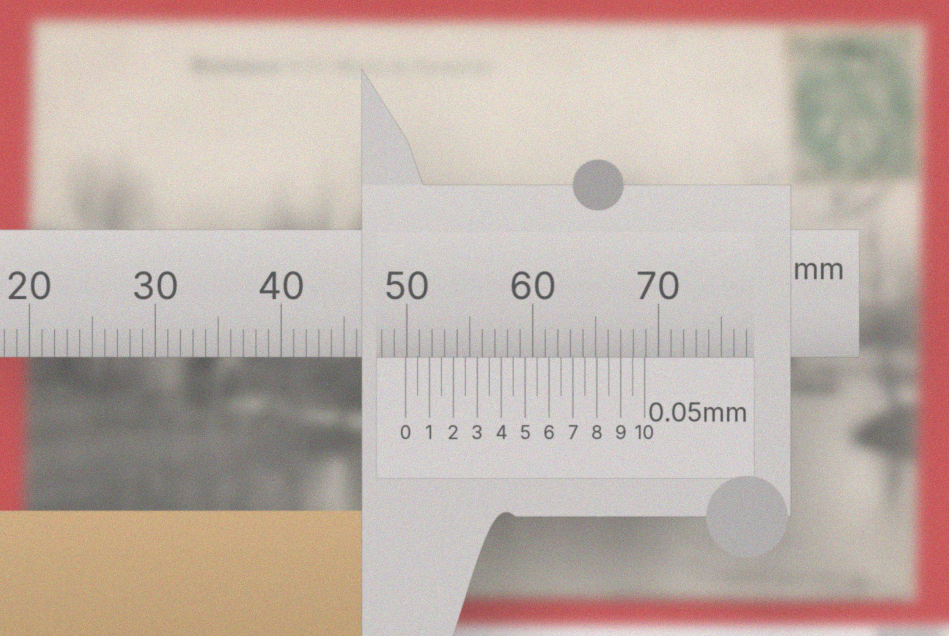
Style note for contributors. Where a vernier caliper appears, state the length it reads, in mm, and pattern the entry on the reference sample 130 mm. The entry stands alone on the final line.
49.9 mm
